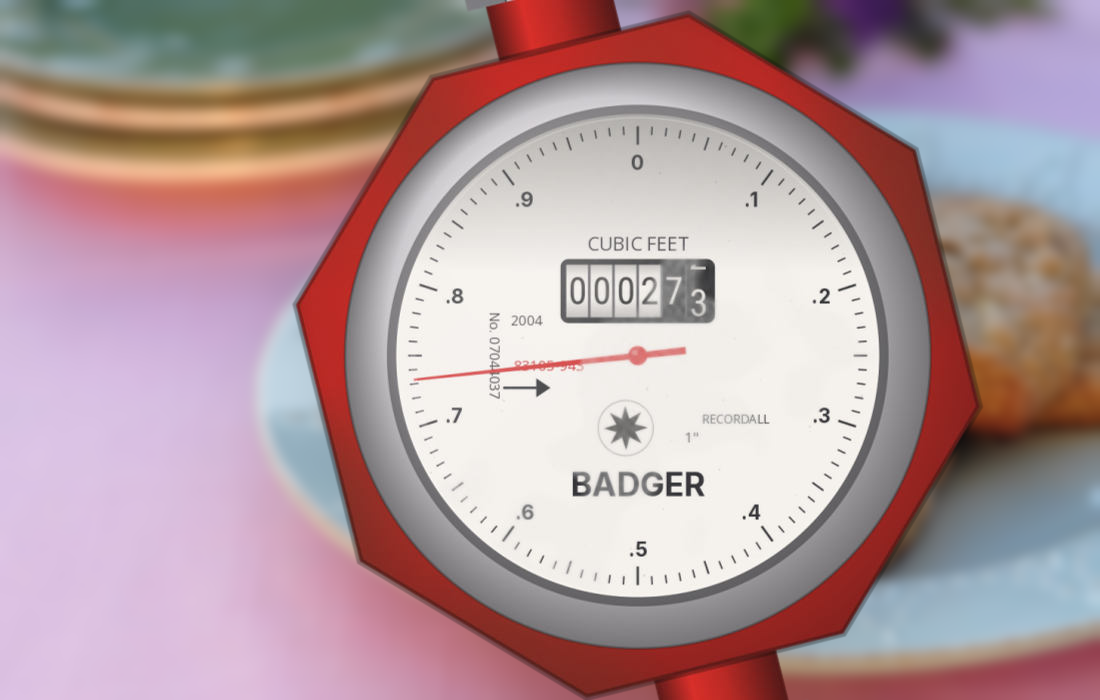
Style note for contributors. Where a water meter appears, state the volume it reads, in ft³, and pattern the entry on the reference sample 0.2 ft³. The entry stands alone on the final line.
272.73 ft³
